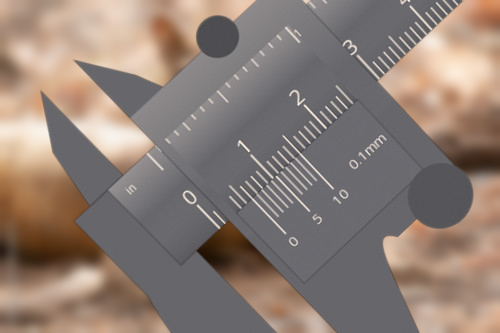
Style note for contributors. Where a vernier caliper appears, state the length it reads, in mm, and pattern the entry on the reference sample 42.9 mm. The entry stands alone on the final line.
6.0 mm
